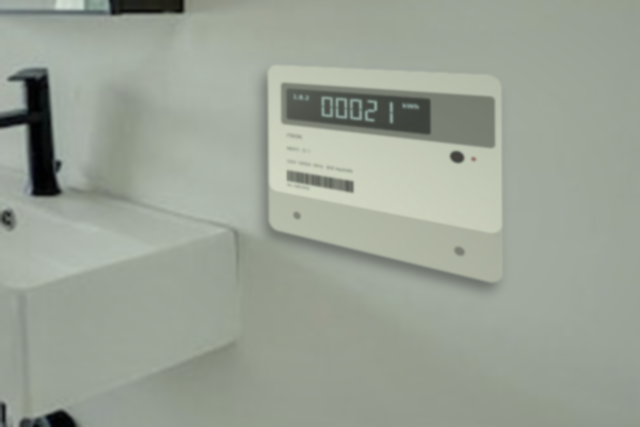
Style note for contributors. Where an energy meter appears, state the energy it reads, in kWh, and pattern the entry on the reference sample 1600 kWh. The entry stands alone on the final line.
21 kWh
